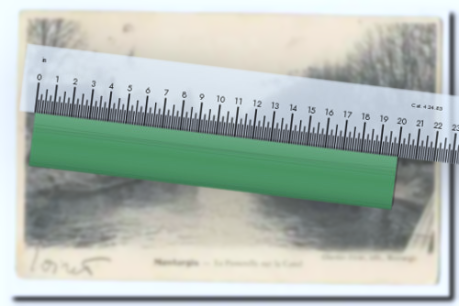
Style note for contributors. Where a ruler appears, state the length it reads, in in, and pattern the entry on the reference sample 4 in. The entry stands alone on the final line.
20 in
